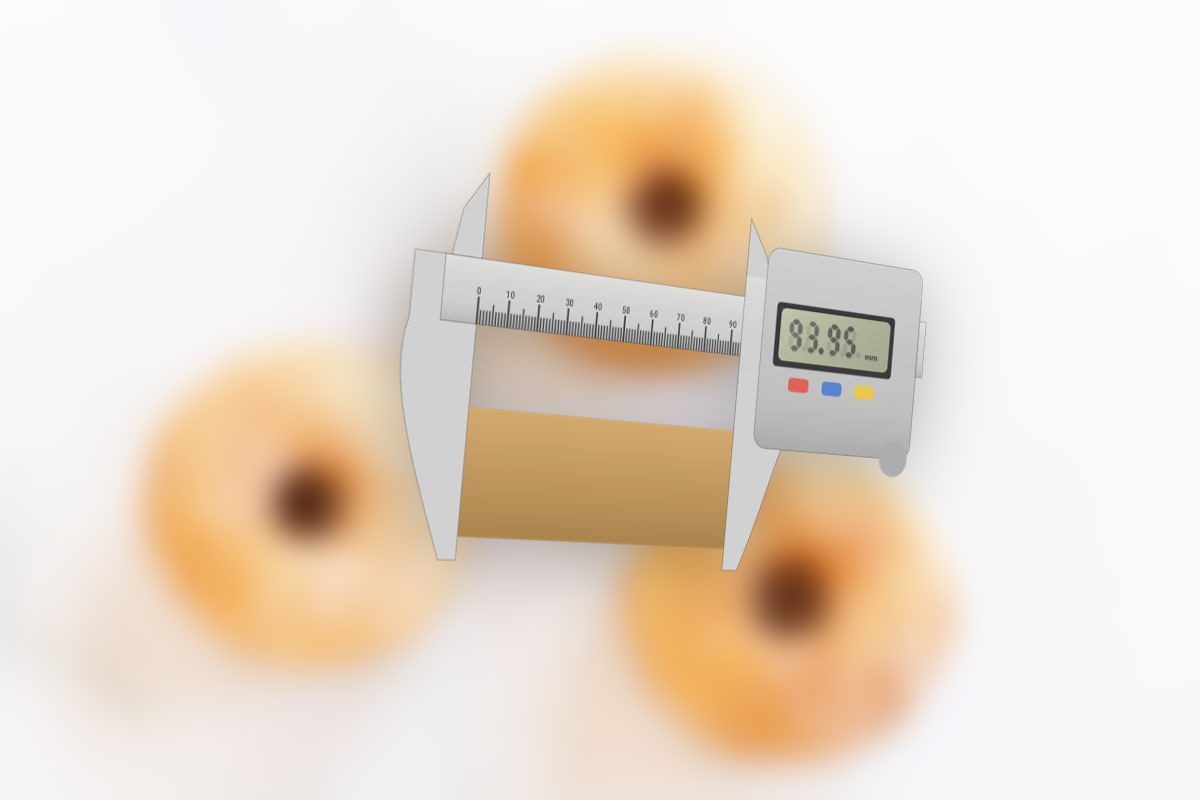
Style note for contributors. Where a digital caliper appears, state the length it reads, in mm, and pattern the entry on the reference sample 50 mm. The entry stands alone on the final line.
93.95 mm
